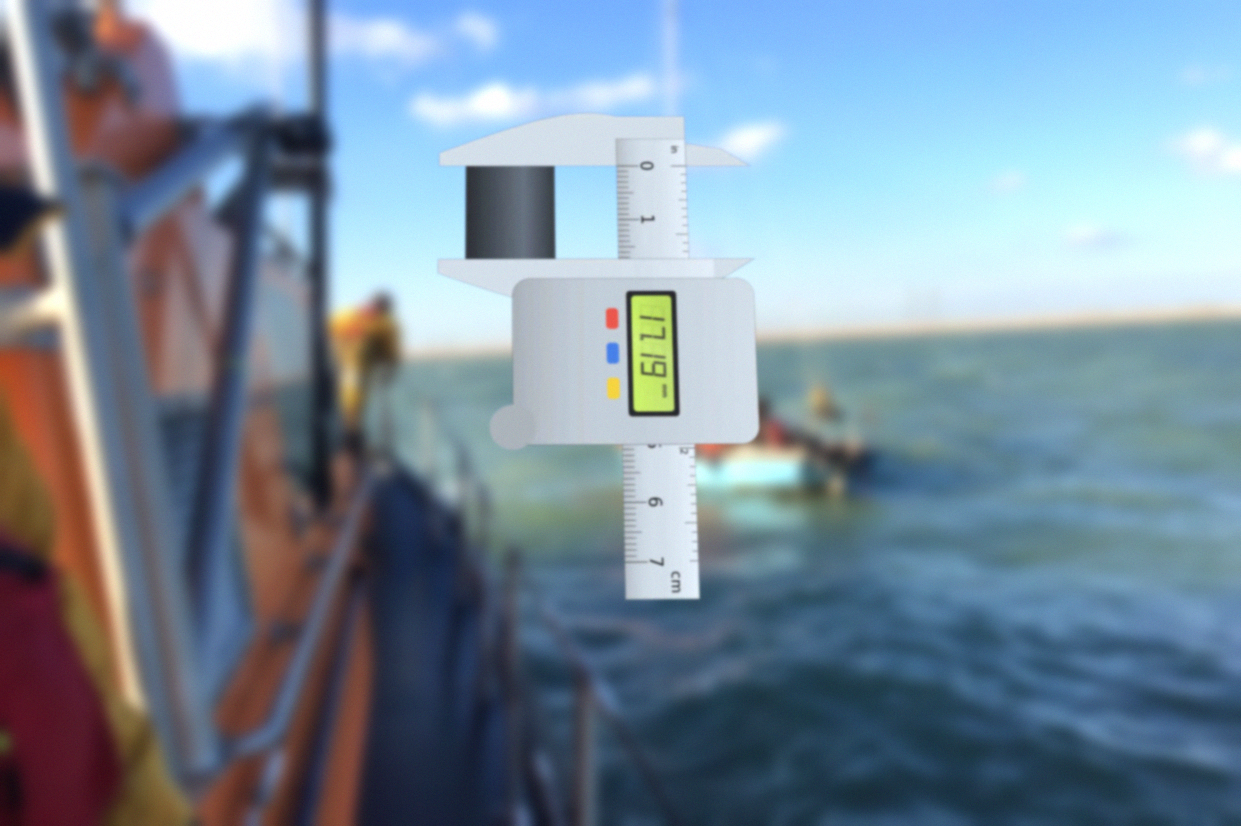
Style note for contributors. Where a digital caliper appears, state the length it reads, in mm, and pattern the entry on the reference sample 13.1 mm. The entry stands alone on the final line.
17.19 mm
